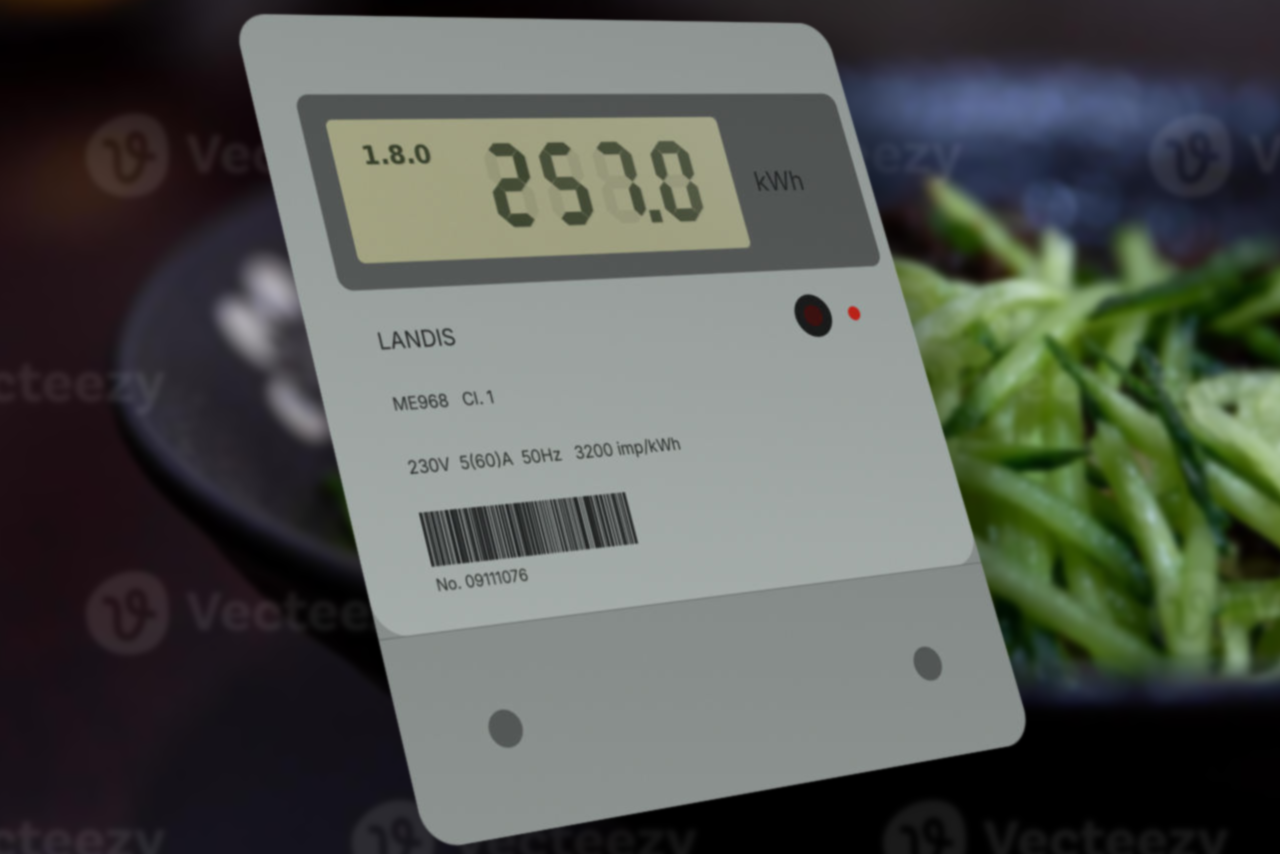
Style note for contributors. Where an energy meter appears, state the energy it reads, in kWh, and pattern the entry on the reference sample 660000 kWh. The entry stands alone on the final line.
257.0 kWh
